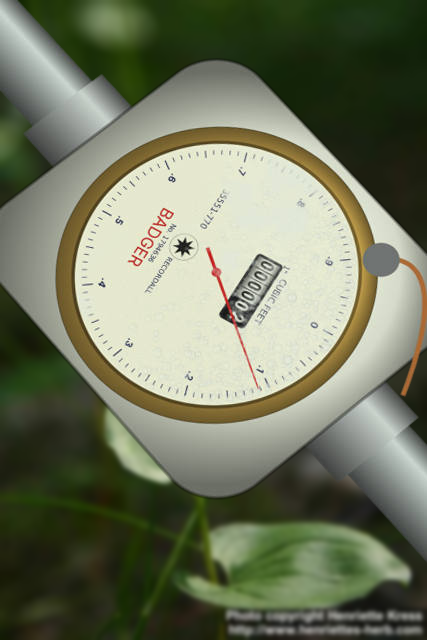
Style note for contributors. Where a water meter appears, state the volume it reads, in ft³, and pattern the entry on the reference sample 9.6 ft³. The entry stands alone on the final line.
2.11 ft³
